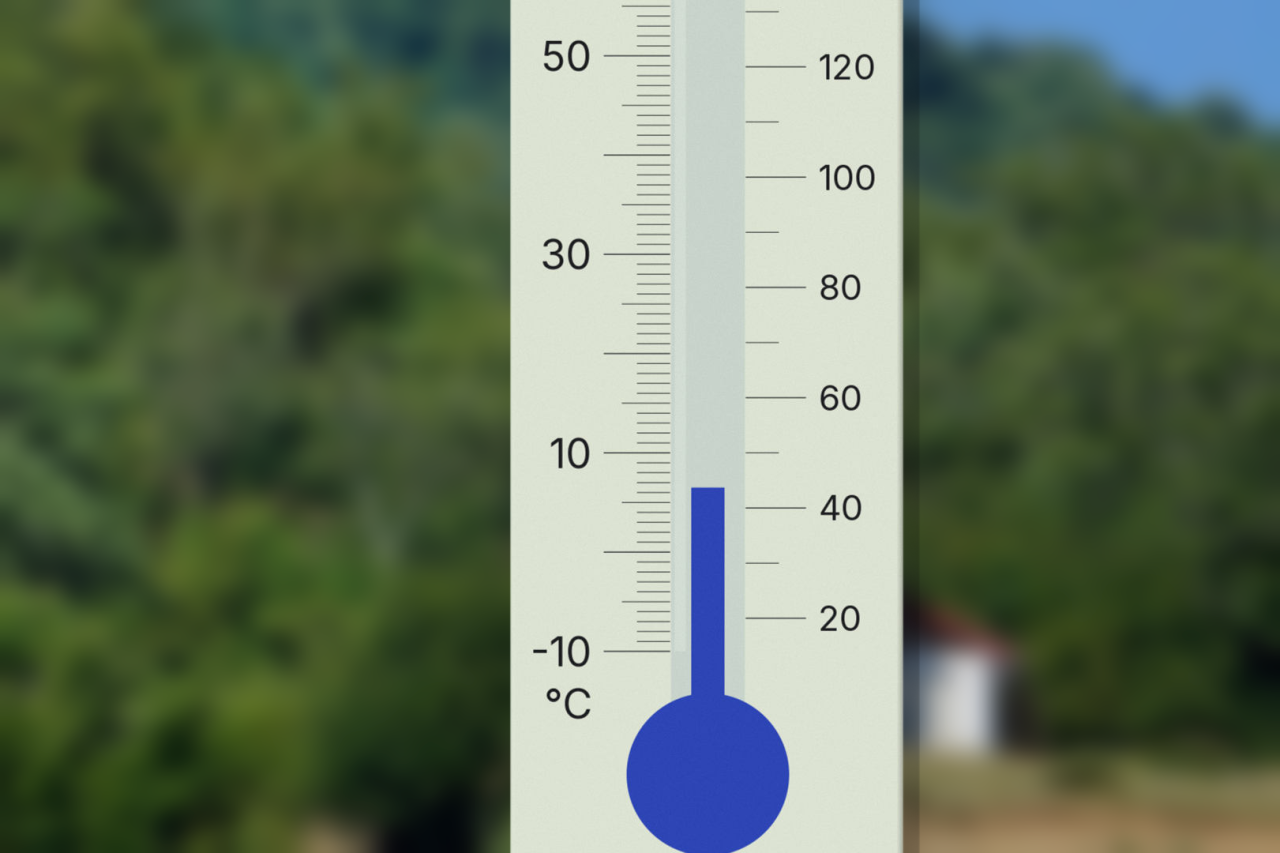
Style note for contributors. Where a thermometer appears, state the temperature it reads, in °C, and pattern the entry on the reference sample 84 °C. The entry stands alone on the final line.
6.5 °C
